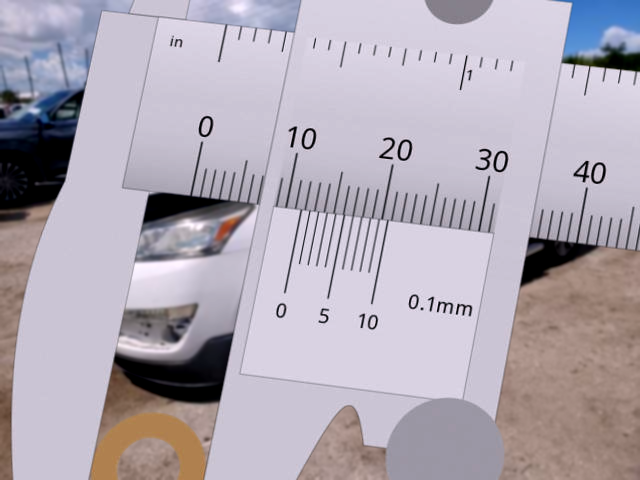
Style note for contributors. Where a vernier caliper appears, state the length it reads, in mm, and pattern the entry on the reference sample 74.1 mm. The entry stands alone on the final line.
11.6 mm
